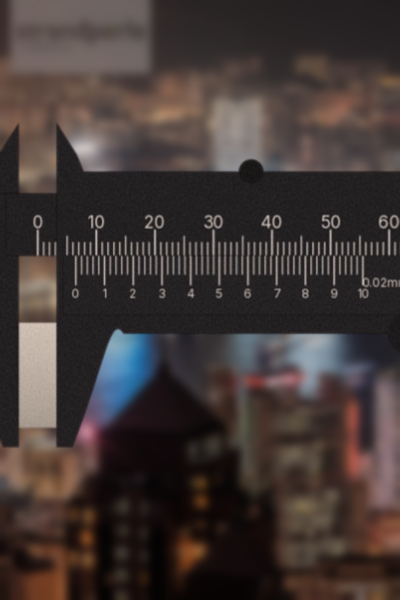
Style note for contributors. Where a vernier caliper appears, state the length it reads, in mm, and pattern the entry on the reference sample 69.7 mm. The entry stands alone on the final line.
6.5 mm
